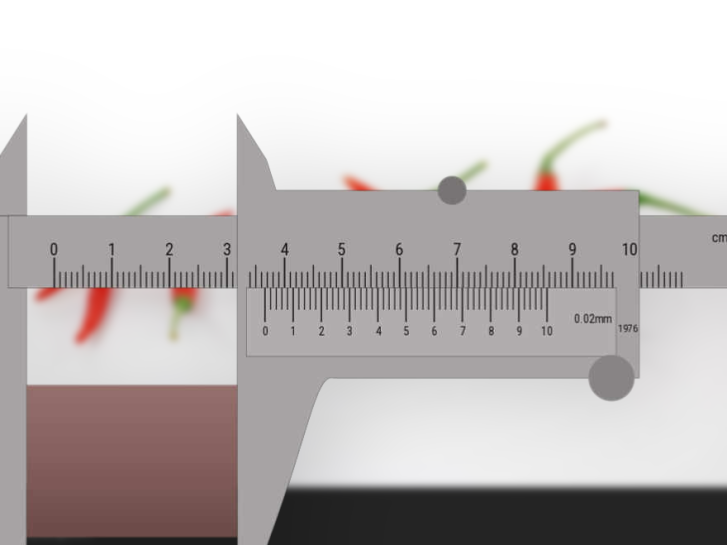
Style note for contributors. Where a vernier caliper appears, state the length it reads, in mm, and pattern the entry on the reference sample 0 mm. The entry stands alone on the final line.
36.6 mm
